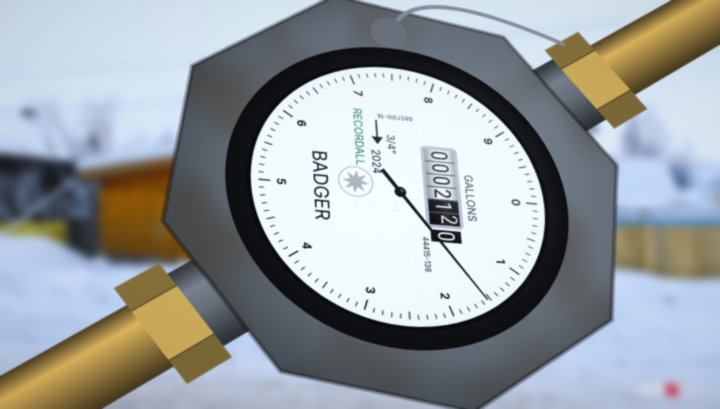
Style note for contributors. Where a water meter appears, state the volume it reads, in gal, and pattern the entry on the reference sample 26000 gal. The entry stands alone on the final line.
2121.5 gal
